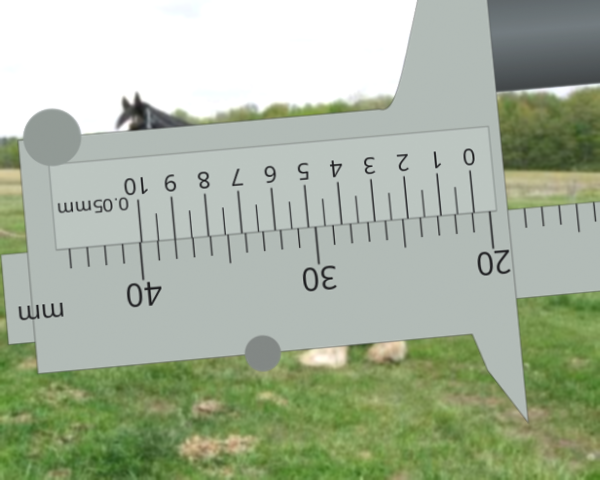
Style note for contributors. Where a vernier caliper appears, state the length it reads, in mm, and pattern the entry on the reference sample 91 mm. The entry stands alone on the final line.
20.9 mm
